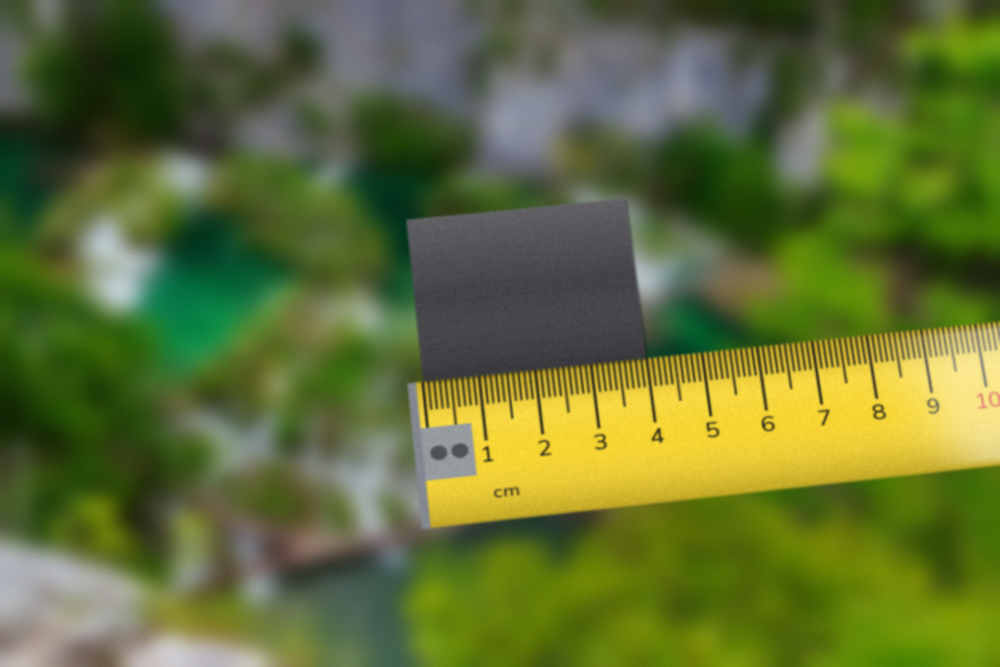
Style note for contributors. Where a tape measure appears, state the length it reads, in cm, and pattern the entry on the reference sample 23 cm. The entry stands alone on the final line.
4 cm
